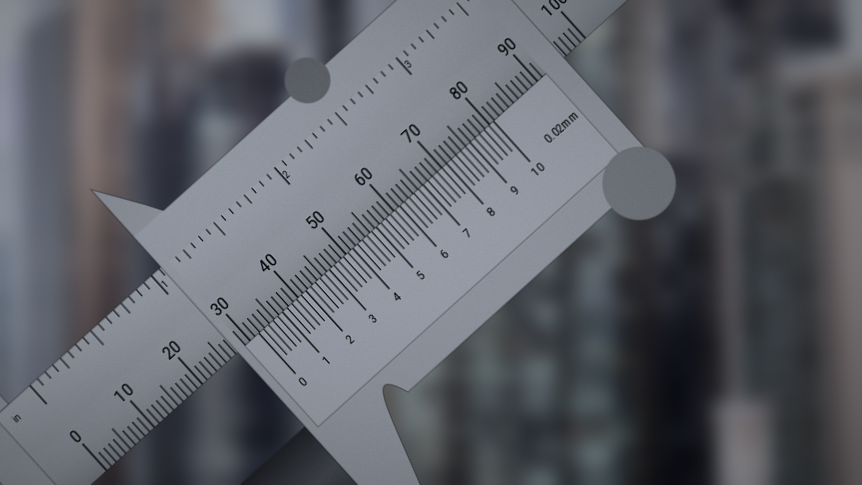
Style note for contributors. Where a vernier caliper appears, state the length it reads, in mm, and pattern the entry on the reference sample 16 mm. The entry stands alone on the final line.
31.8 mm
